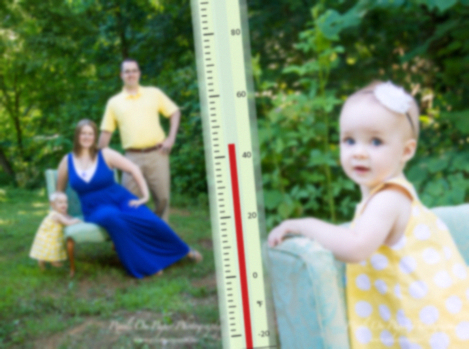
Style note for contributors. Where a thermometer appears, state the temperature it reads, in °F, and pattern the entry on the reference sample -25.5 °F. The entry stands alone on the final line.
44 °F
